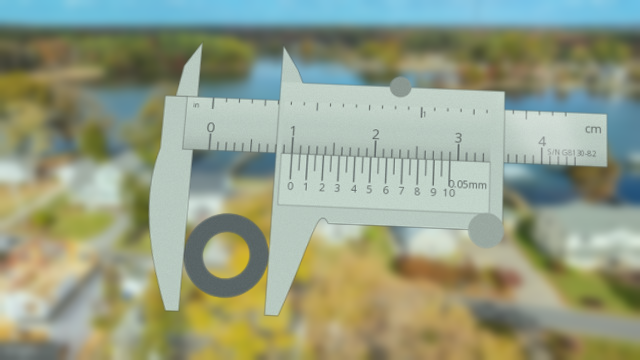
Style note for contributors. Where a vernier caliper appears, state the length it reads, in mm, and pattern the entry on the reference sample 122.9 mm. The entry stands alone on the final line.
10.0 mm
